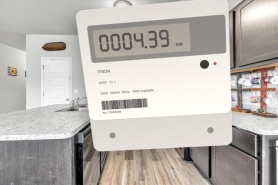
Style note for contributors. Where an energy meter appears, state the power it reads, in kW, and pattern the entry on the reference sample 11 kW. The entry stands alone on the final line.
4.39 kW
